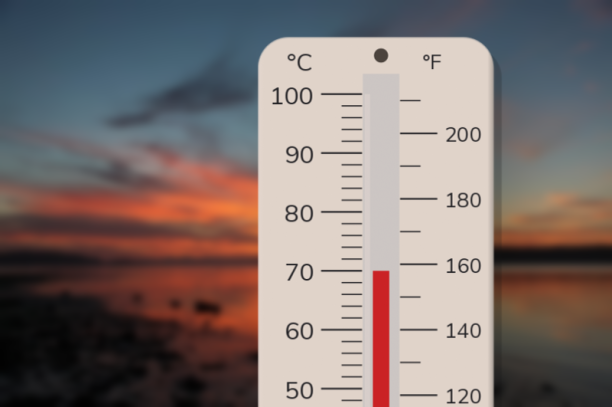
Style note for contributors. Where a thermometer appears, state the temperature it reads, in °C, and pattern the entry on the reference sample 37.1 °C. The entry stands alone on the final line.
70 °C
